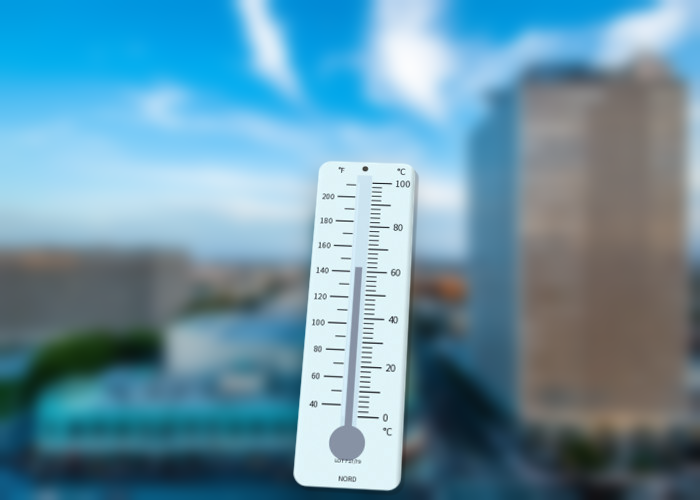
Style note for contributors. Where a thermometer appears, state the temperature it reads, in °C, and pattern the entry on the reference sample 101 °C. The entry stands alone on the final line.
62 °C
